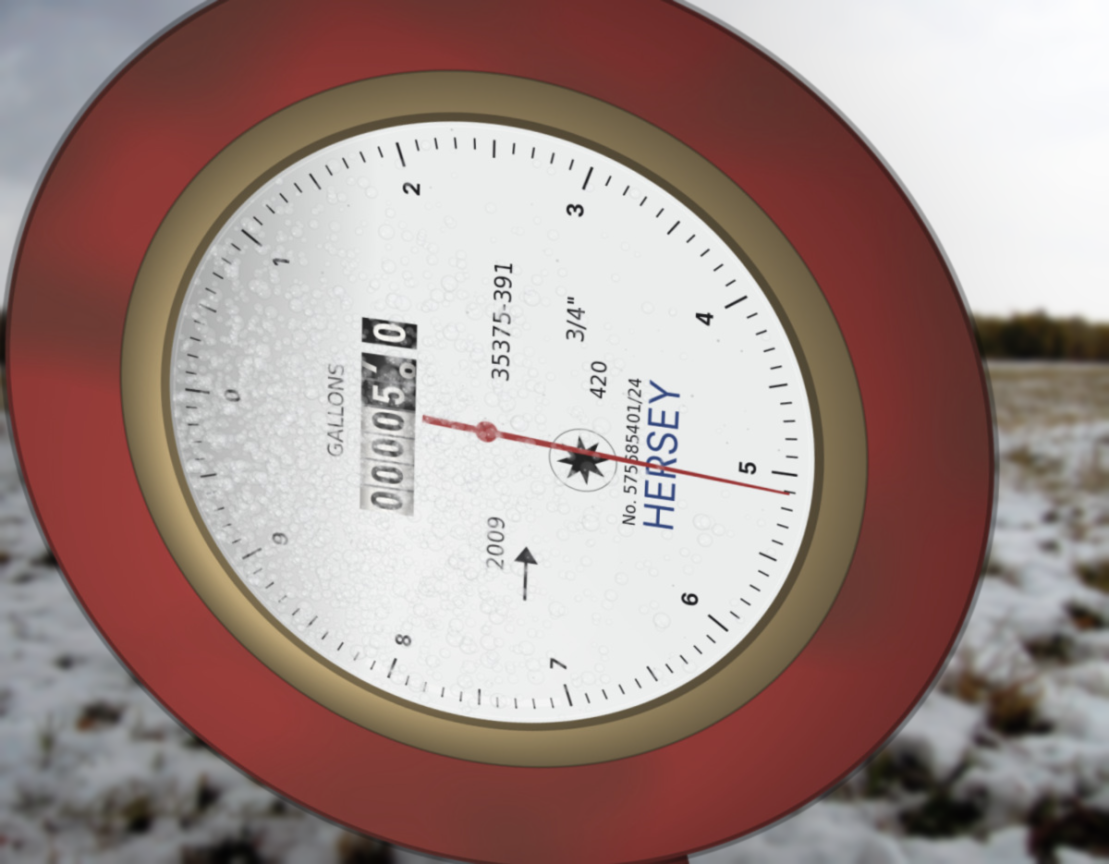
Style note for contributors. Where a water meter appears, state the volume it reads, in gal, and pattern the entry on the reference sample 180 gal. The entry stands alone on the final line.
575.1 gal
